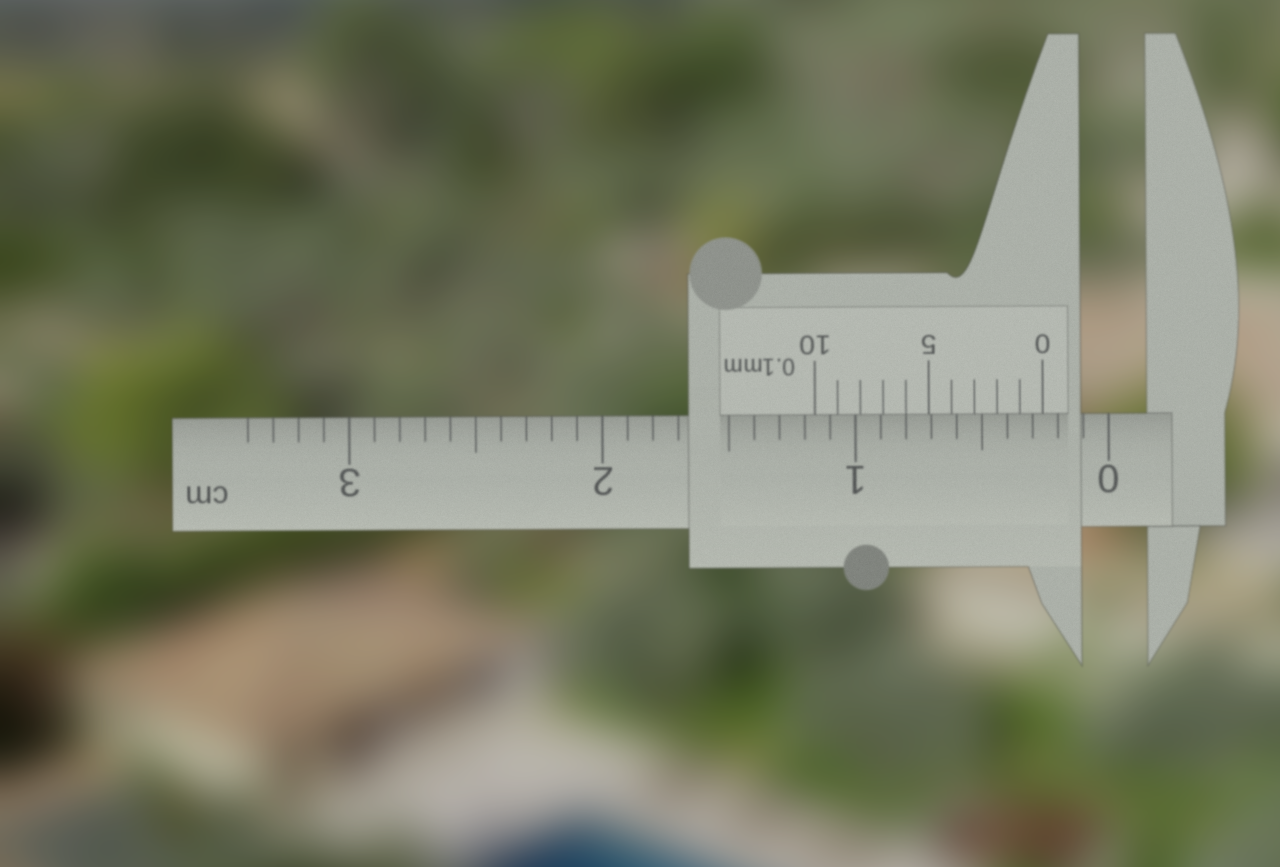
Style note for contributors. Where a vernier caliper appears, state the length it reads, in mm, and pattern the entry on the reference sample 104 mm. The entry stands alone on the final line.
2.6 mm
